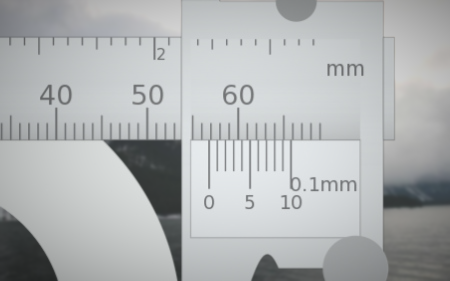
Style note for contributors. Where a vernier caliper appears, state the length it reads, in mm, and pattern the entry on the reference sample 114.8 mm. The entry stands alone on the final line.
56.8 mm
